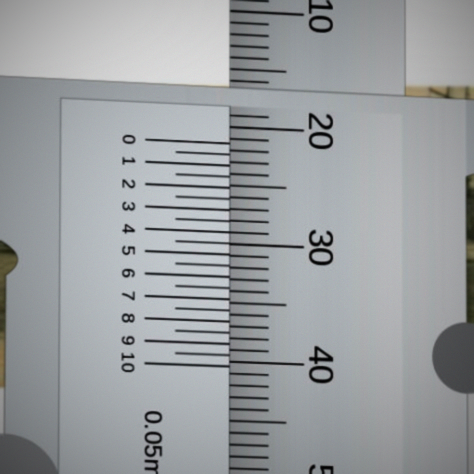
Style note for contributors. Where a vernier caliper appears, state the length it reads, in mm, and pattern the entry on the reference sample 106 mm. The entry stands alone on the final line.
21.4 mm
